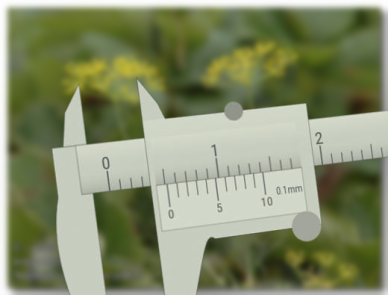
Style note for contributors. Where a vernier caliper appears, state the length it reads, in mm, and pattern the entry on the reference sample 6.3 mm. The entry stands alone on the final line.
5.2 mm
